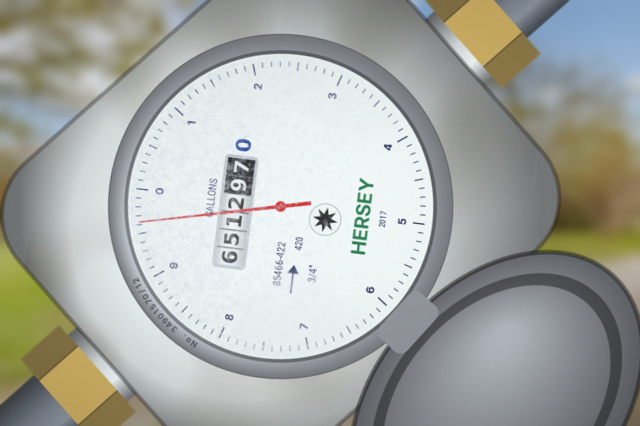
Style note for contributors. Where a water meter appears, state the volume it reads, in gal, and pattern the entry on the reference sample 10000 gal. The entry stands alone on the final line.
6512969.6 gal
